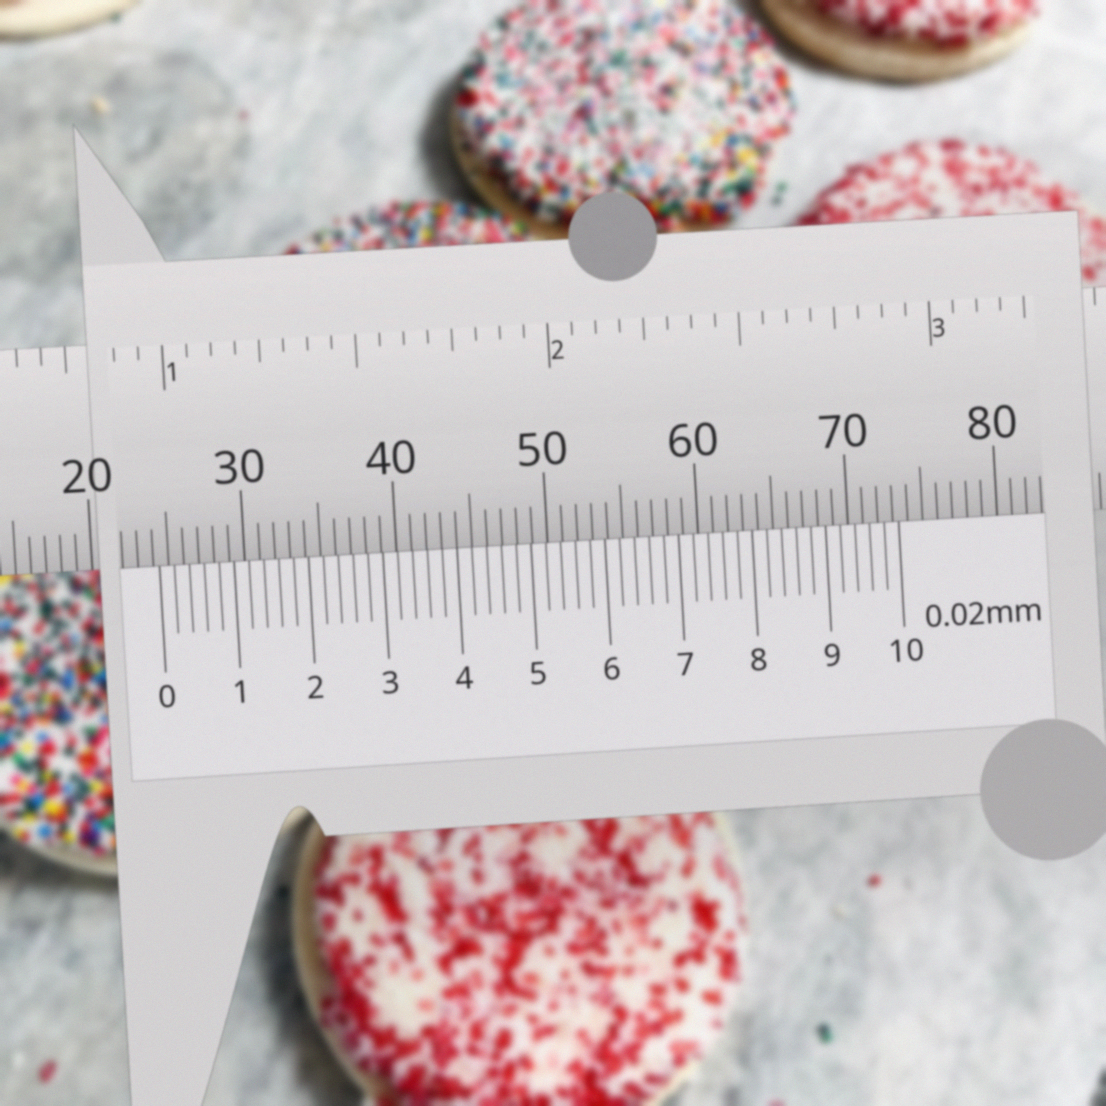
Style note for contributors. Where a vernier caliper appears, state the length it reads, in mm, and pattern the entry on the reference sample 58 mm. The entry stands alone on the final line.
24.4 mm
